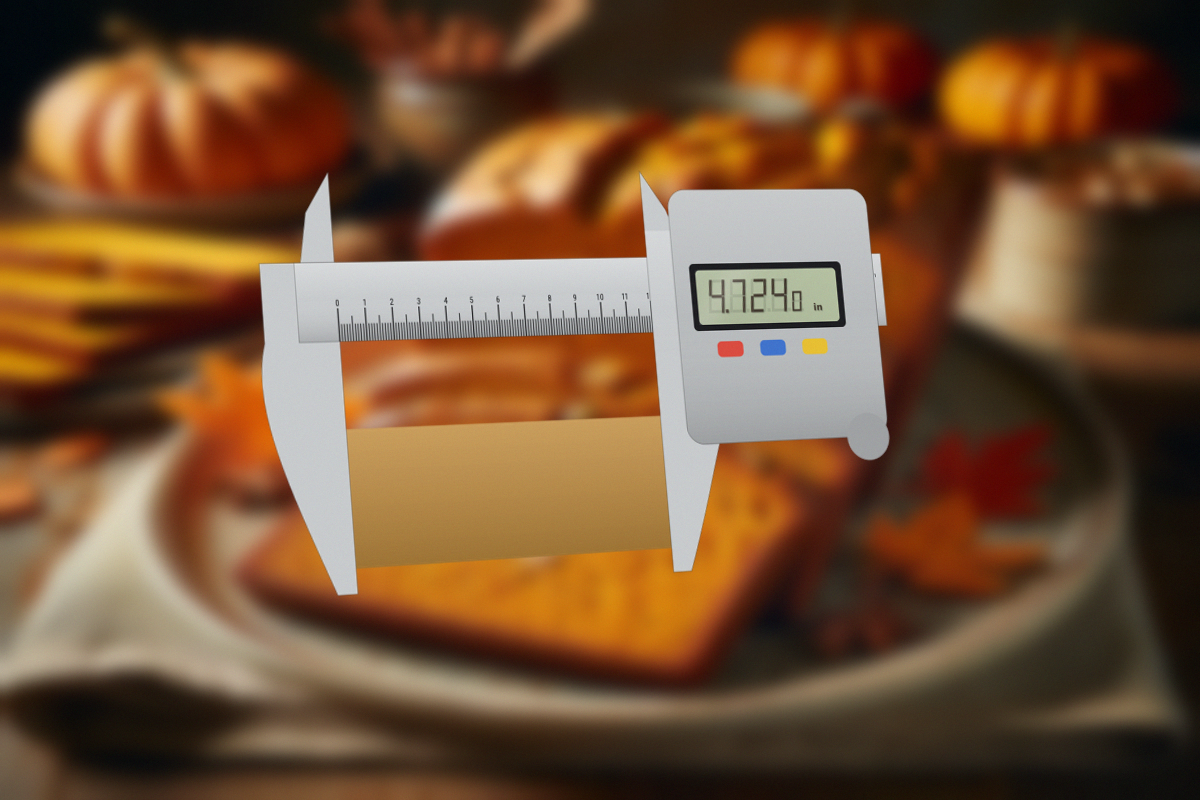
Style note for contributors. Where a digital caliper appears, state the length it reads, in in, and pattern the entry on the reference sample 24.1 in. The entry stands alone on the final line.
4.7240 in
